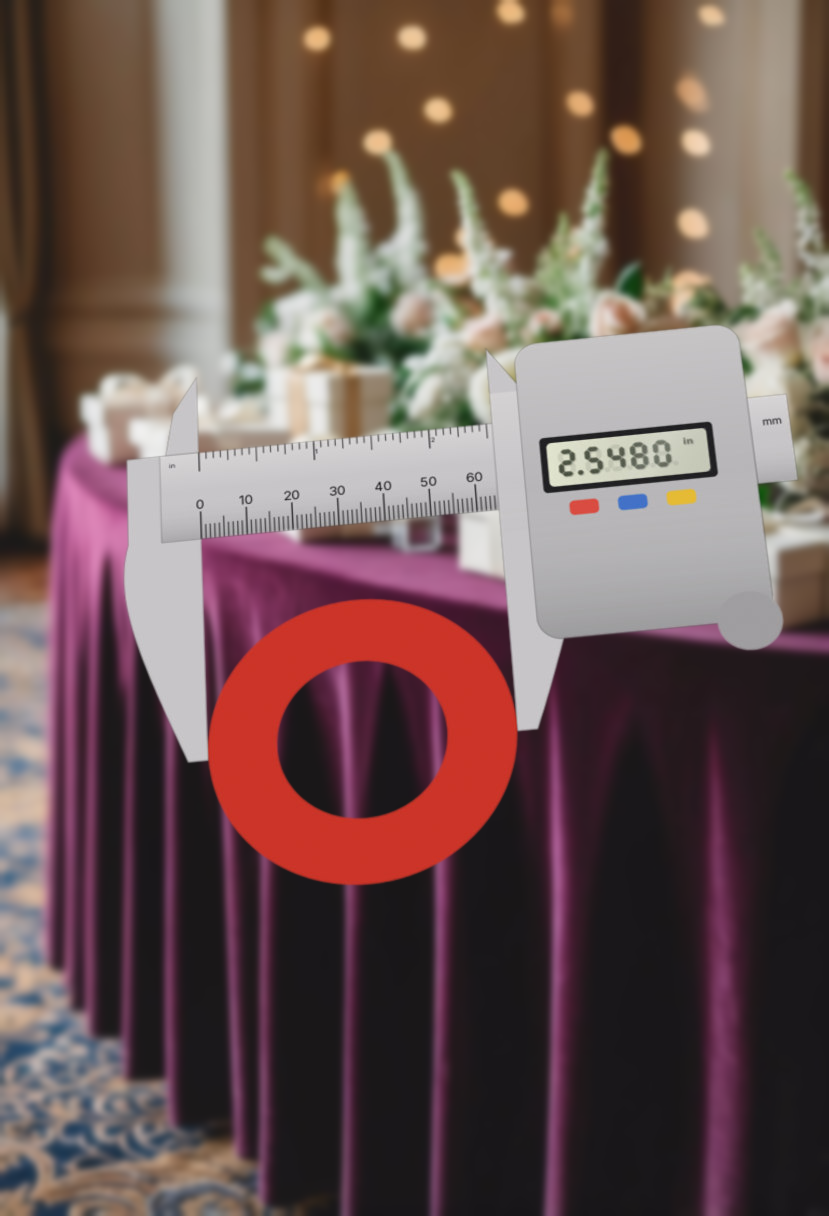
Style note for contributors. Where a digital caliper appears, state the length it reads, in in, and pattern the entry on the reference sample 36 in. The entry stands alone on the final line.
2.5480 in
